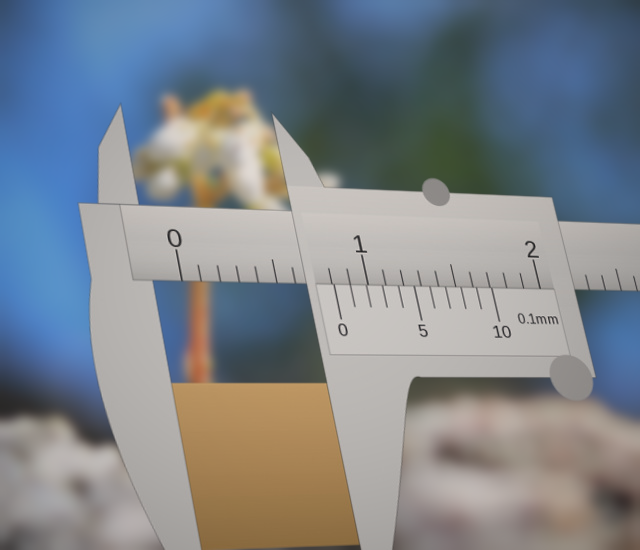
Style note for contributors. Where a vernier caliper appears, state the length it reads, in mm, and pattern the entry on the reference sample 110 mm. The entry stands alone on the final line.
8.1 mm
